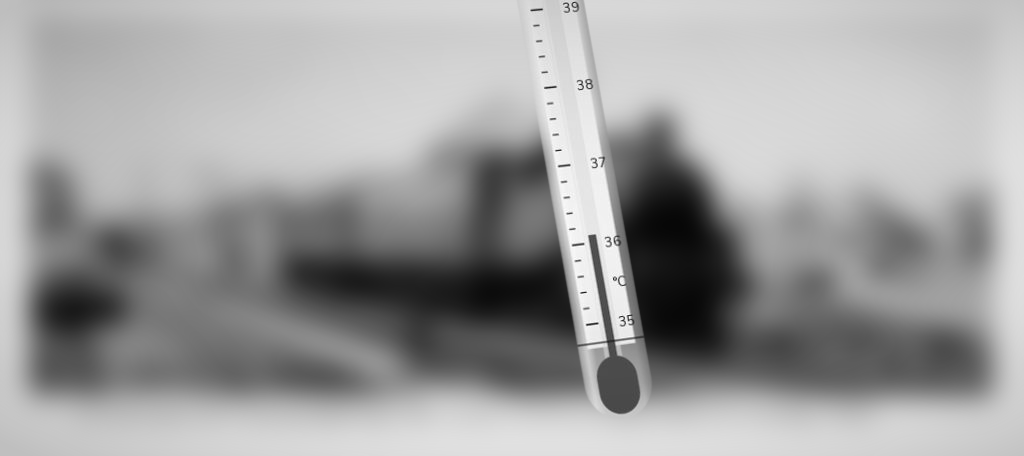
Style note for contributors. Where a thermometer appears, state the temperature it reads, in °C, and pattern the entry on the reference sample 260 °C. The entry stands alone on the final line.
36.1 °C
